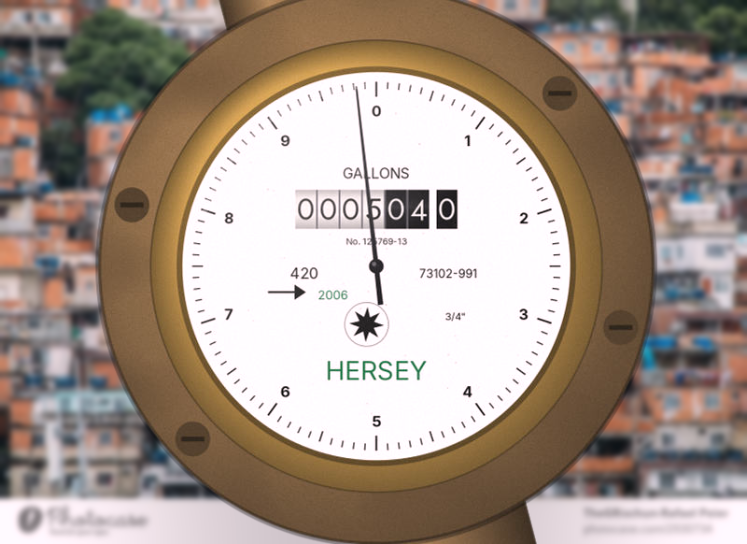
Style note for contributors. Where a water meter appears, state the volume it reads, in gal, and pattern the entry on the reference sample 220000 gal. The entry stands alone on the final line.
5039.8 gal
